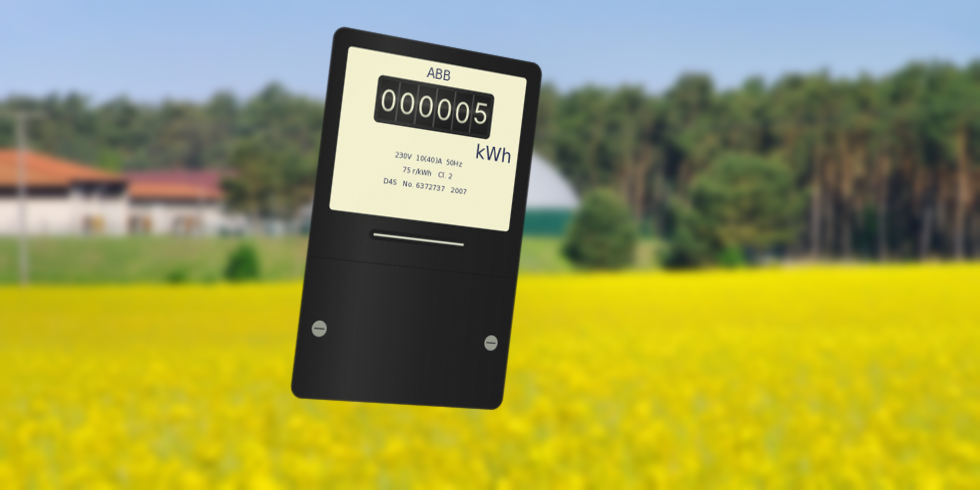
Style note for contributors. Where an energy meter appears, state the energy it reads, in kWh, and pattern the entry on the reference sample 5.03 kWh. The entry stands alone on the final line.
5 kWh
